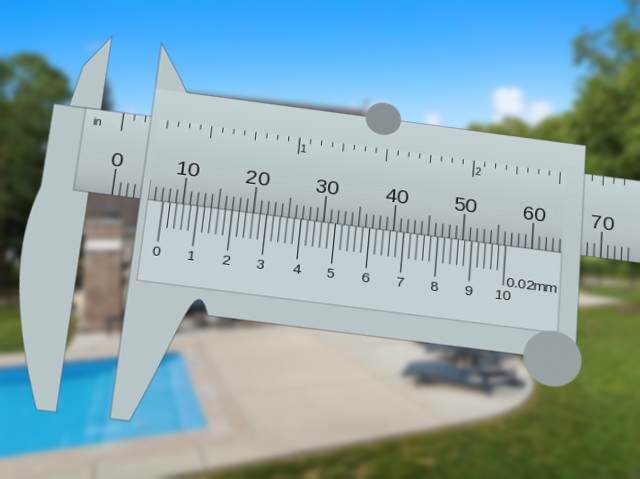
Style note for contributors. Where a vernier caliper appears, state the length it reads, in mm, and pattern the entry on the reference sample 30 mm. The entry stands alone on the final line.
7.2 mm
